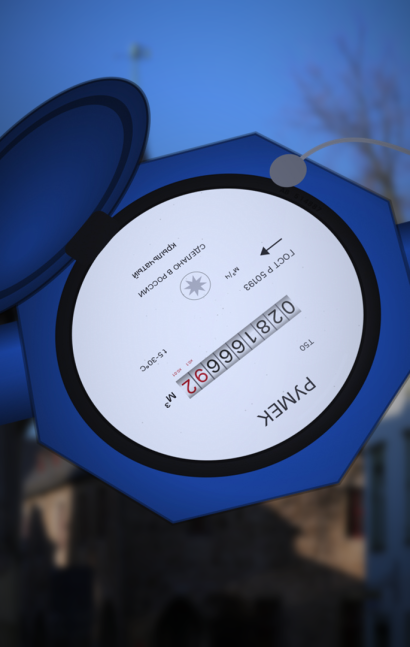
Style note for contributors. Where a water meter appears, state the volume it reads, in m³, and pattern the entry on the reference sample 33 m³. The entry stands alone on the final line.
281666.92 m³
